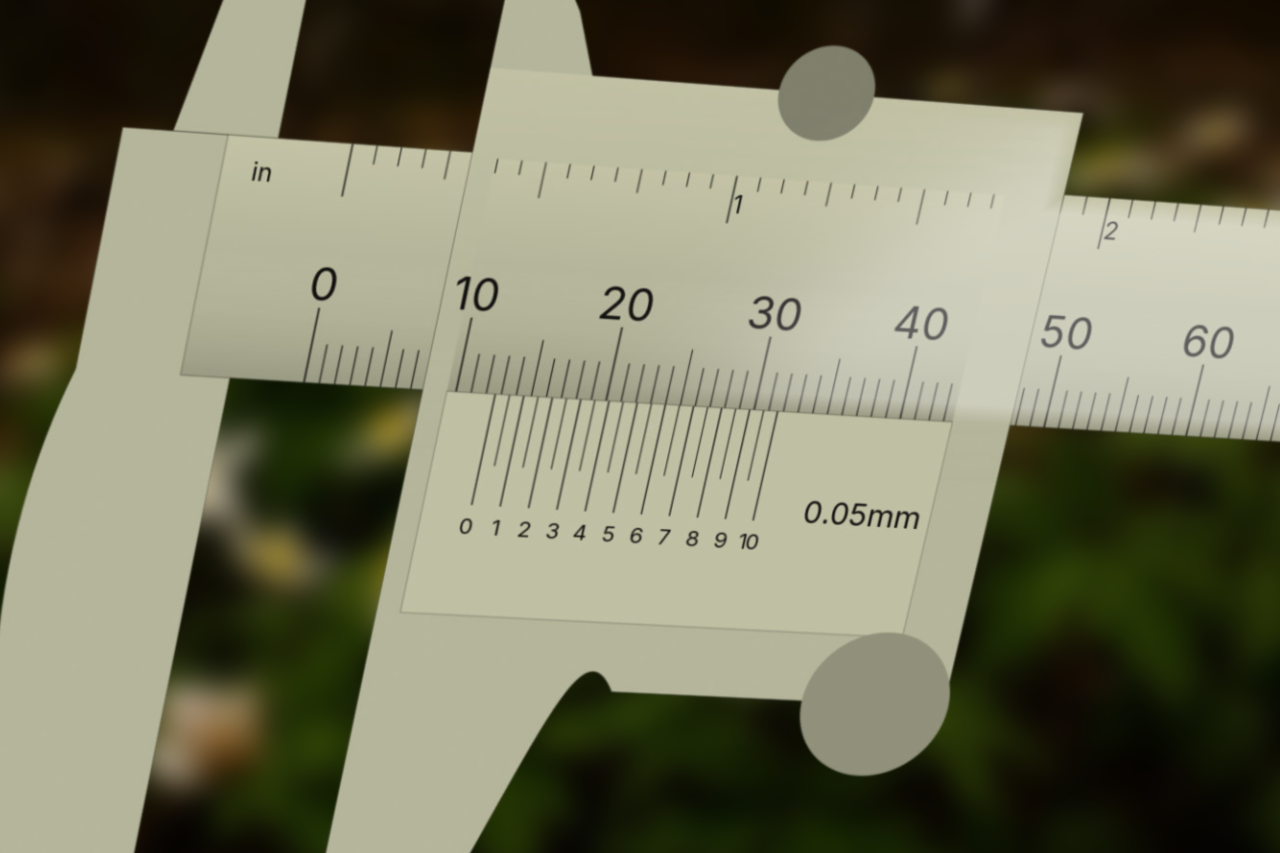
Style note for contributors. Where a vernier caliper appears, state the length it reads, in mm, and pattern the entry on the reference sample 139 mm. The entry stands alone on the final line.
12.6 mm
